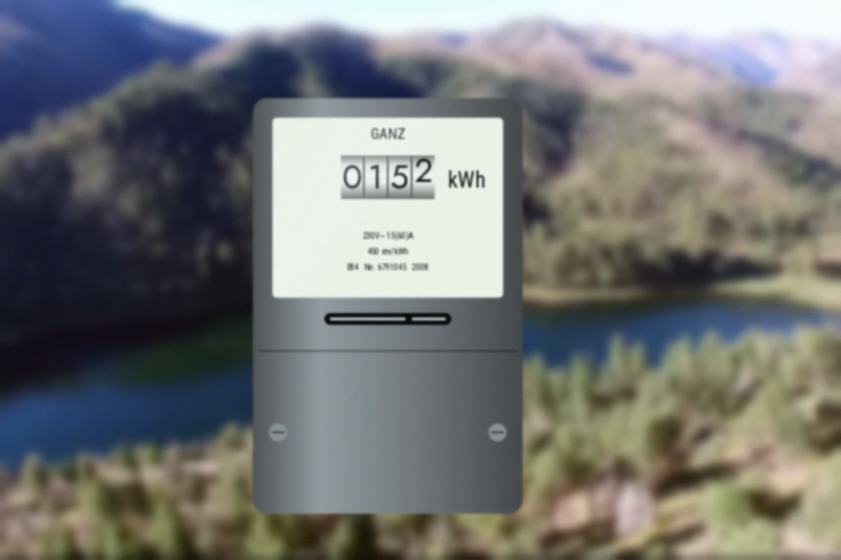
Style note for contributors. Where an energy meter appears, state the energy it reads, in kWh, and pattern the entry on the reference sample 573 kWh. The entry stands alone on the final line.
152 kWh
